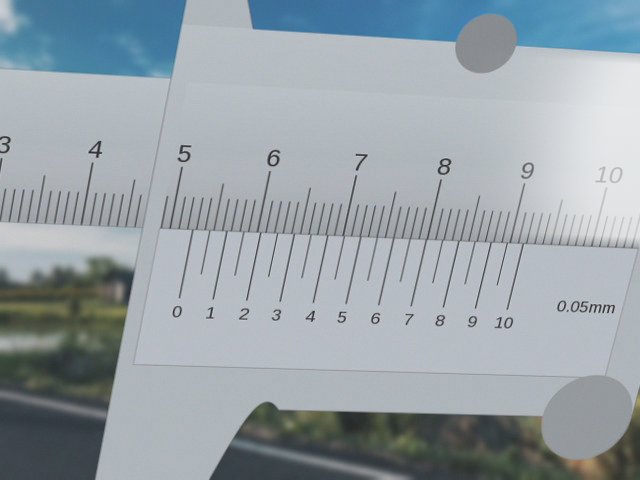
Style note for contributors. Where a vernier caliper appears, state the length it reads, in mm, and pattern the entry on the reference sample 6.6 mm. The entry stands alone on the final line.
52.6 mm
